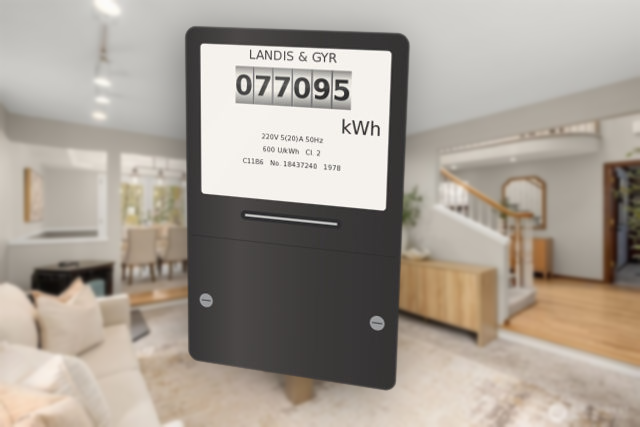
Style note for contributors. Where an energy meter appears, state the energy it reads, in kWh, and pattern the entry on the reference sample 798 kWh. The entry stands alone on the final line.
77095 kWh
